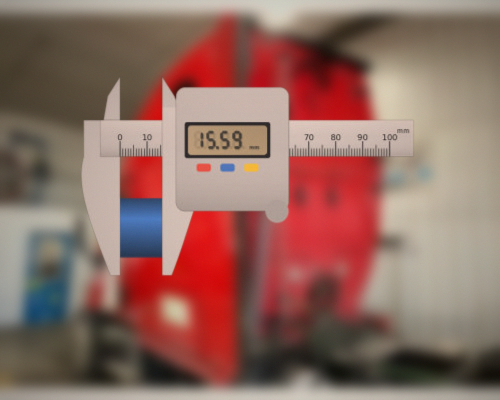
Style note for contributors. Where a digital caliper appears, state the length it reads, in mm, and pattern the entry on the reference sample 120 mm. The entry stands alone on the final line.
15.59 mm
